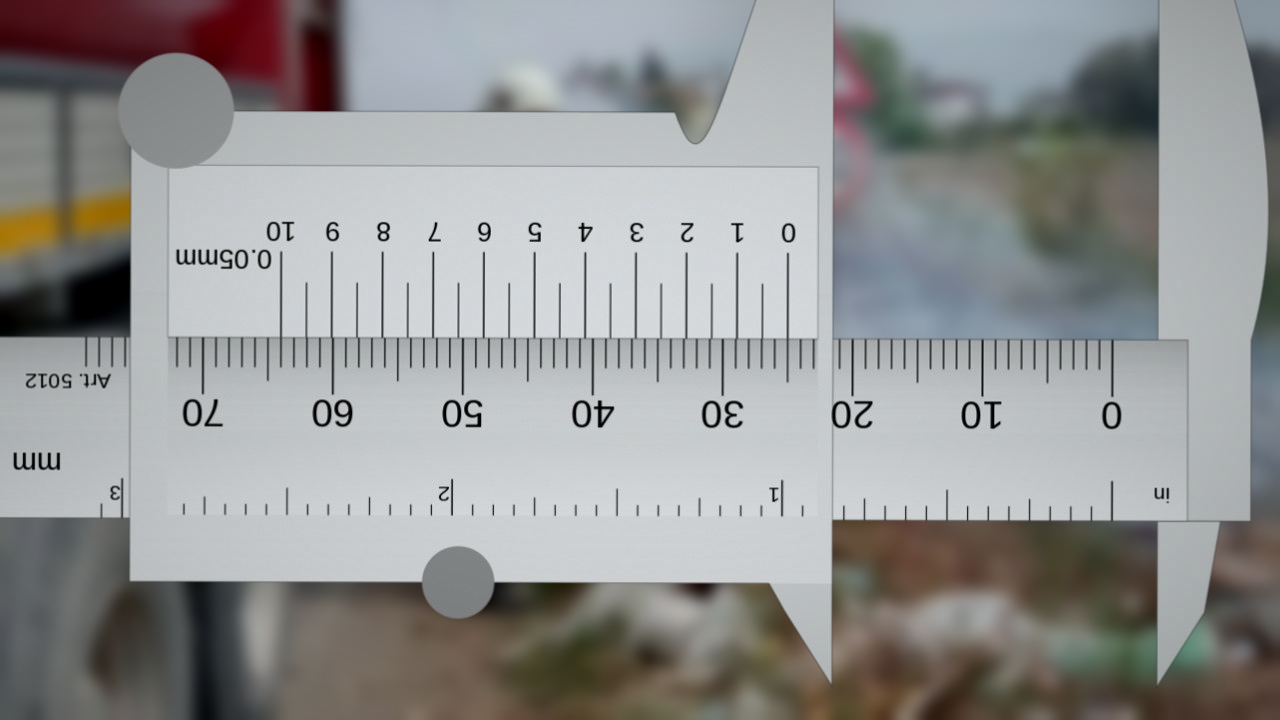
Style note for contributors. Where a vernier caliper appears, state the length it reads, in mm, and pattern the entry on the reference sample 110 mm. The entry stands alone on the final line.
25.0 mm
